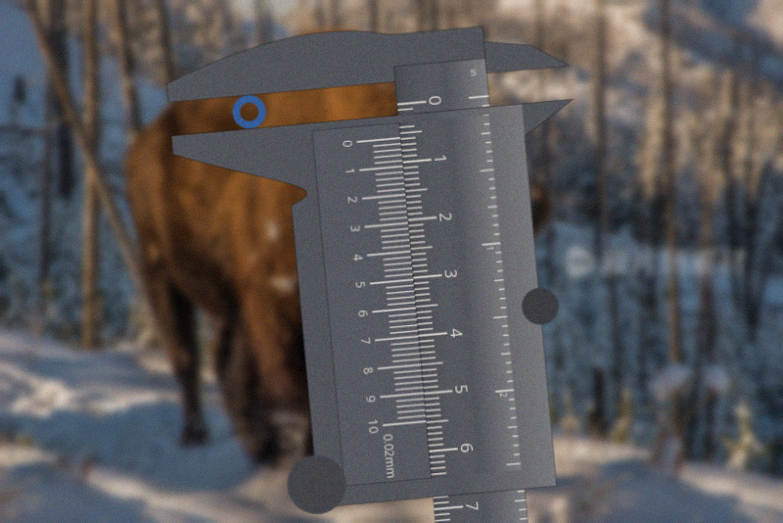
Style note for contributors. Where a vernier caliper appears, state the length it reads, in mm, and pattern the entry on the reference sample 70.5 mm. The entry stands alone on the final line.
5.8 mm
